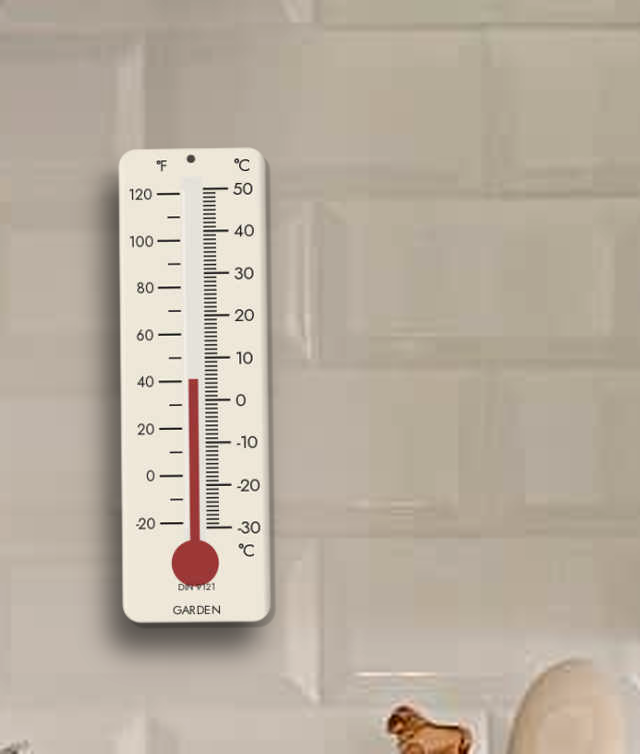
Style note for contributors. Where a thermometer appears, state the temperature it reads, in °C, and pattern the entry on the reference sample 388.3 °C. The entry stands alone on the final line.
5 °C
